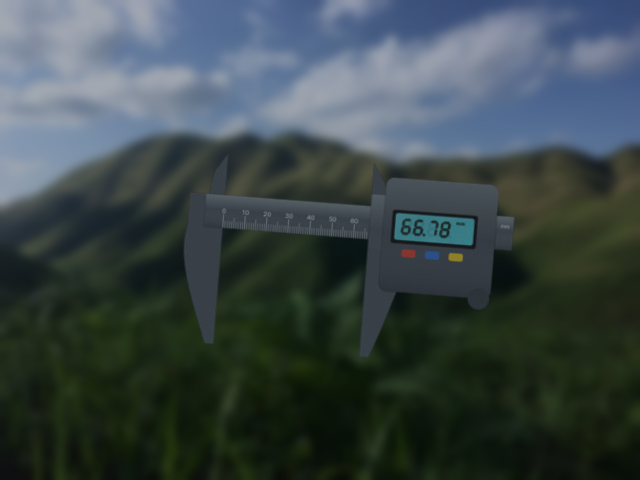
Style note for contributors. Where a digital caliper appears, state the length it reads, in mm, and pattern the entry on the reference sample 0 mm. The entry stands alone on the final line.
66.78 mm
